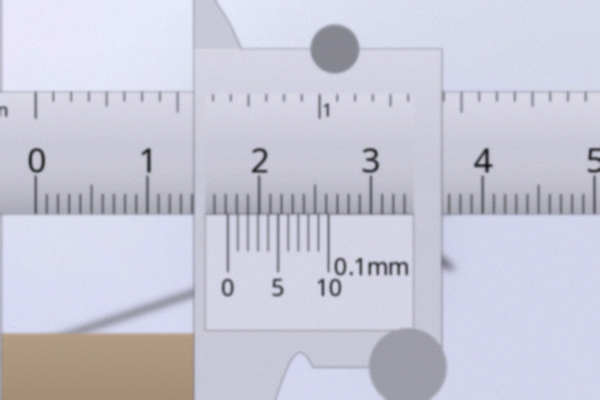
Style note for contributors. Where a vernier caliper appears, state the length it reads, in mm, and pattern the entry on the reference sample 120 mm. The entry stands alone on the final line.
17.2 mm
